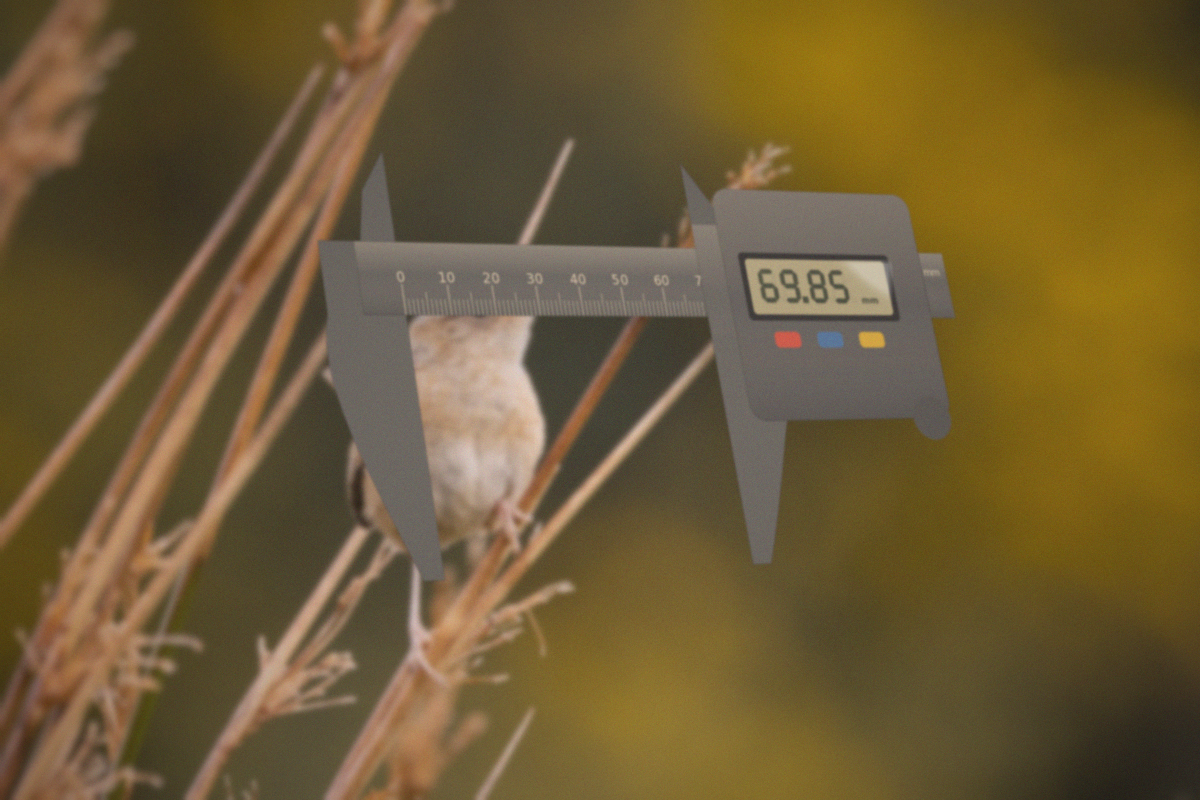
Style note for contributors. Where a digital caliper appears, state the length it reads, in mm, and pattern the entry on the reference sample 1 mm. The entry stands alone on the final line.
69.85 mm
